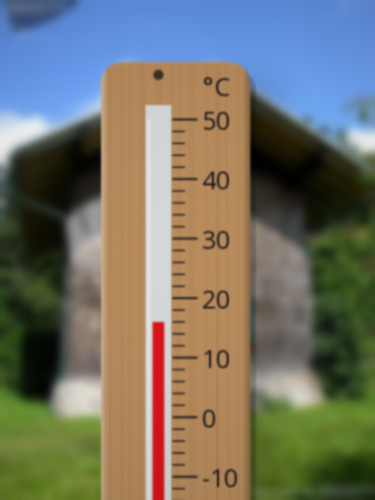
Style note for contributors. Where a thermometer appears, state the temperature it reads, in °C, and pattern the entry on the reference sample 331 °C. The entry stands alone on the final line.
16 °C
